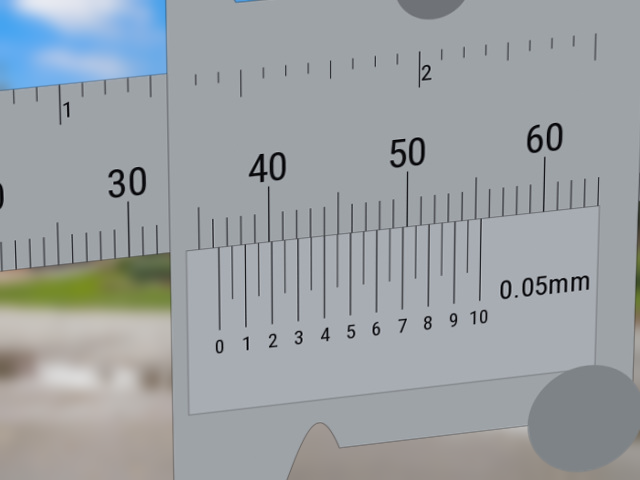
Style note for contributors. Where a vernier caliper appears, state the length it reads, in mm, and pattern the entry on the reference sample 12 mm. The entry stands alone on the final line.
36.4 mm
